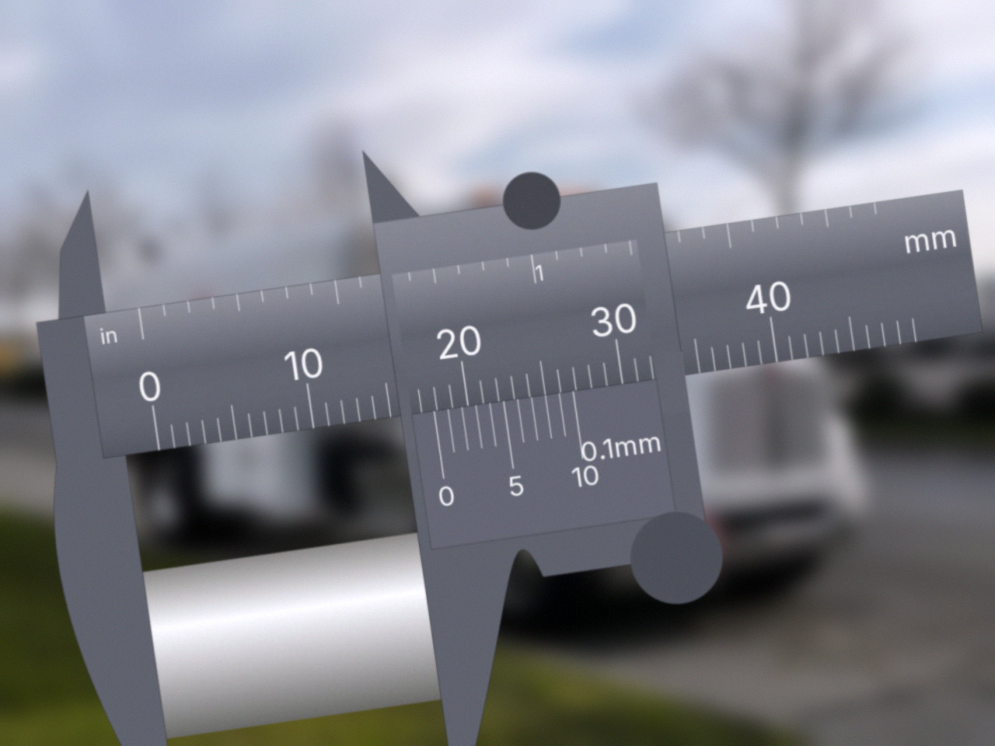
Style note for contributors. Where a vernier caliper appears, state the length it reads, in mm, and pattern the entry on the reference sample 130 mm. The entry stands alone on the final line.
17.8 mm
